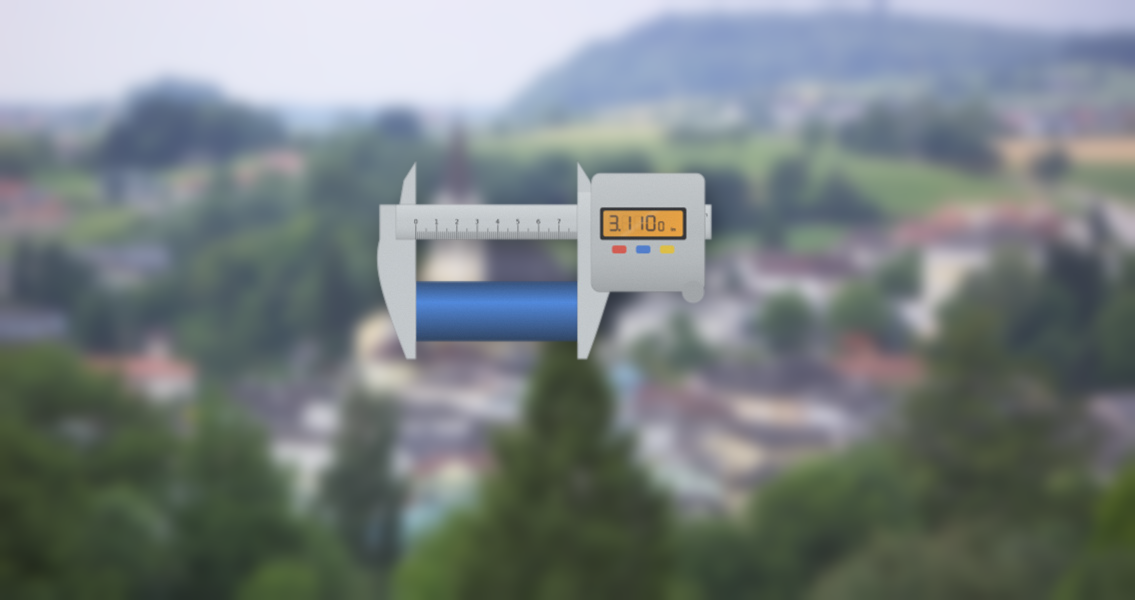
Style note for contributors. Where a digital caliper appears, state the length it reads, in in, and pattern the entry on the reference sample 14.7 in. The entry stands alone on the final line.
3.1100 in
